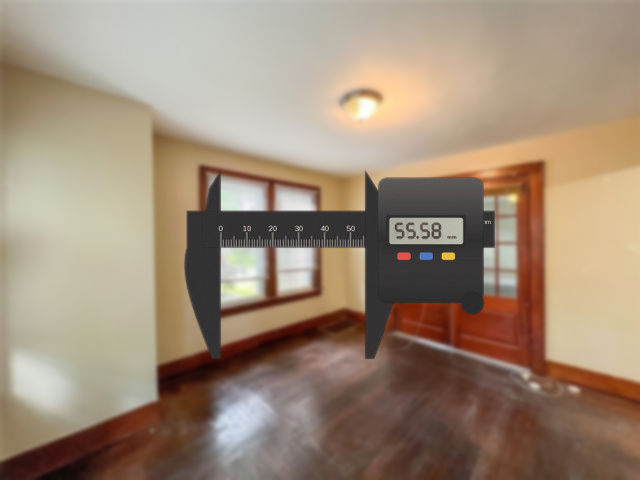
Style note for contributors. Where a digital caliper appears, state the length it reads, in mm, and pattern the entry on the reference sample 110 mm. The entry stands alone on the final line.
55.58 mm
